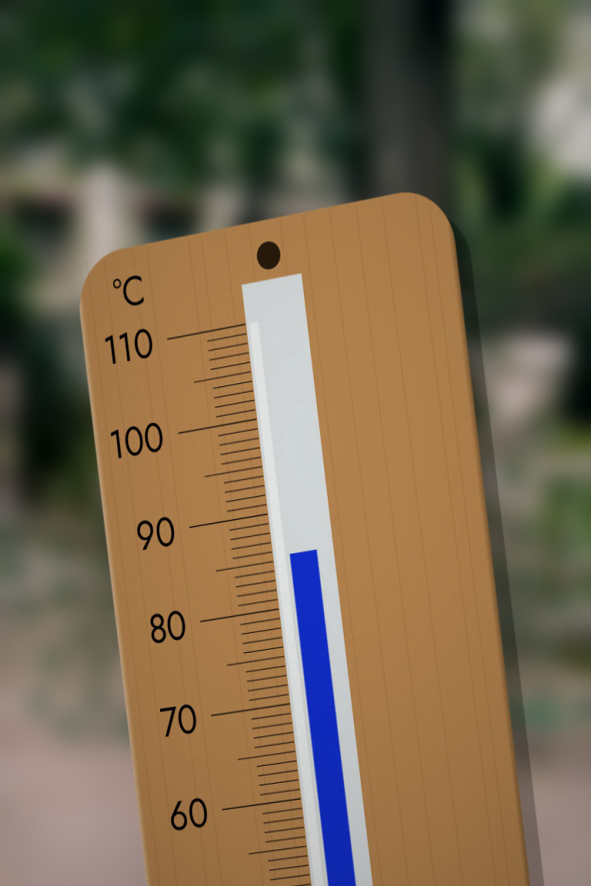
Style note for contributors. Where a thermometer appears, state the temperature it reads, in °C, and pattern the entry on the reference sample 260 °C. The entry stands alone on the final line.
85.5 °C
